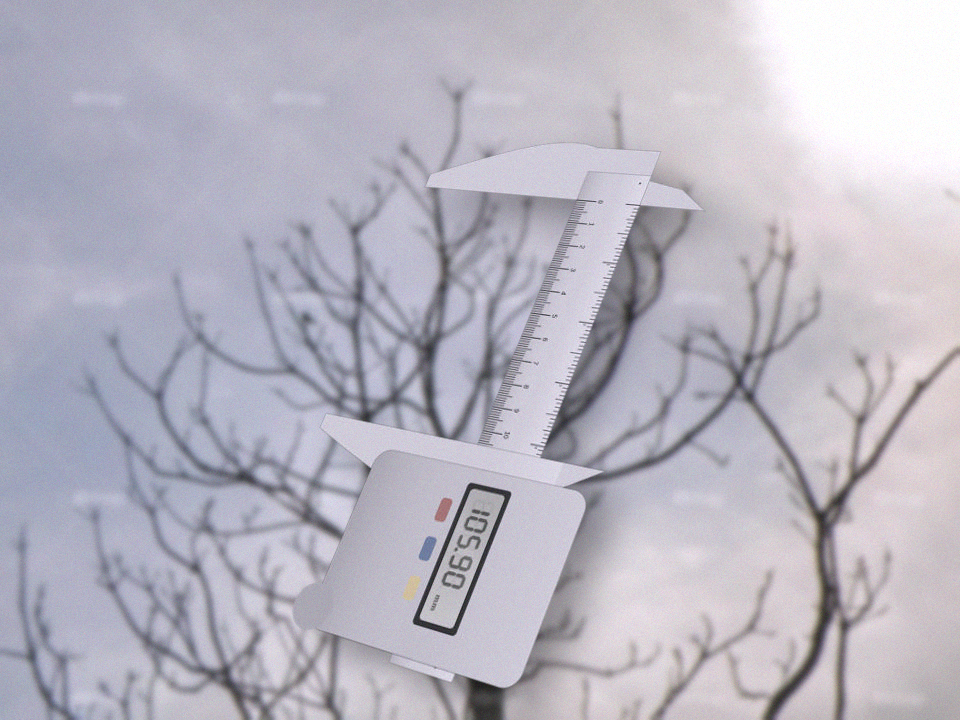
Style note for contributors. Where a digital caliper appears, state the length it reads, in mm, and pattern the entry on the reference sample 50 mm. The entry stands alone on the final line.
105.90 mm
